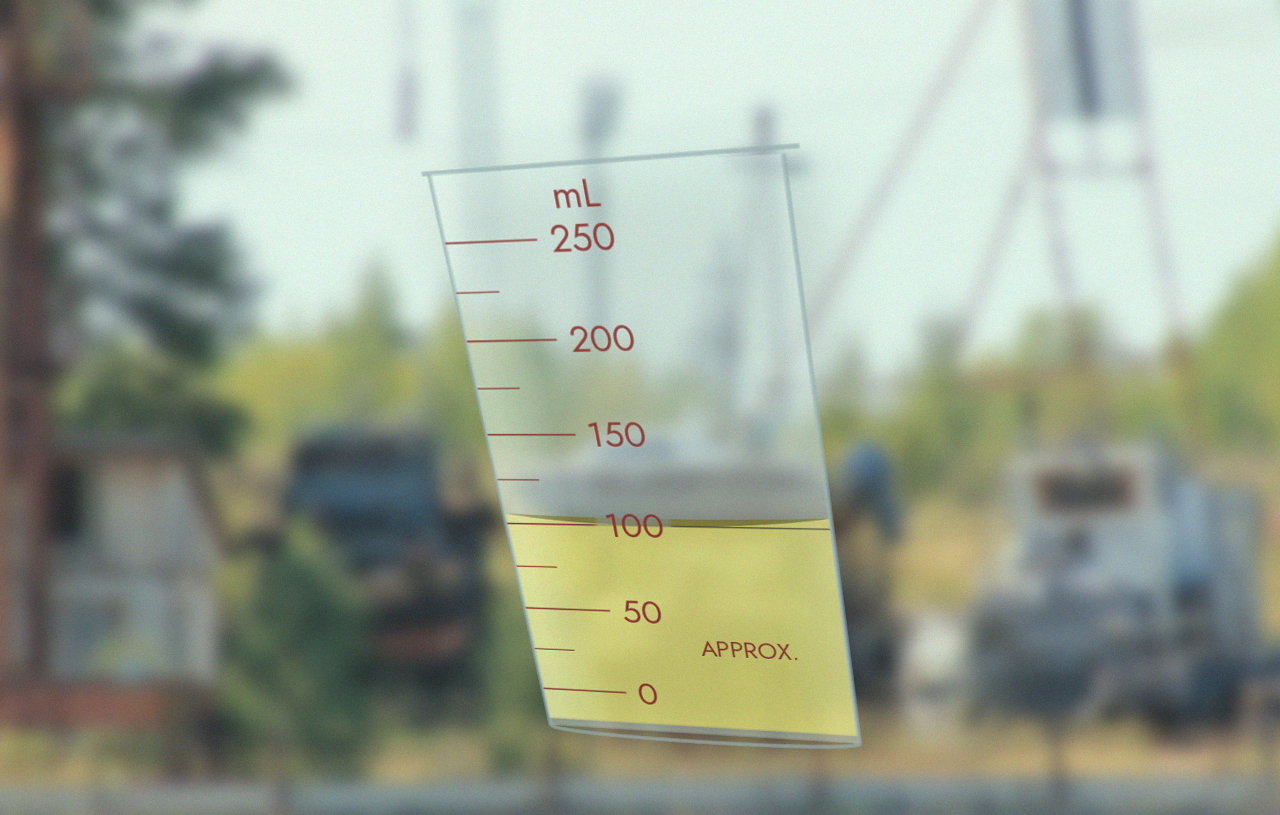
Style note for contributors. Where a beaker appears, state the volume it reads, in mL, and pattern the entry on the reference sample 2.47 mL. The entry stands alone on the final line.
100 mL
